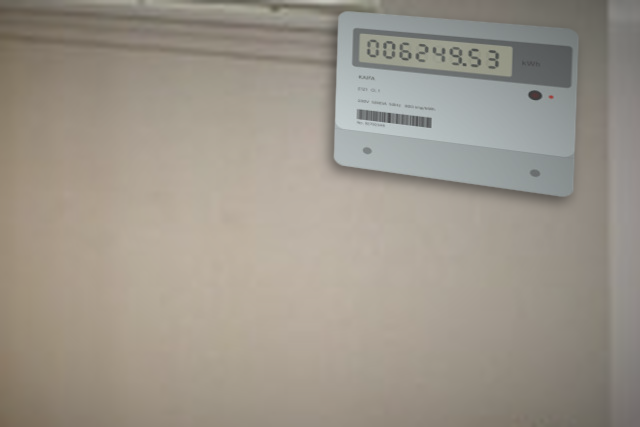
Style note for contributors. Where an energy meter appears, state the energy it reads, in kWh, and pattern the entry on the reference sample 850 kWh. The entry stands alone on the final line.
6249.53 kWh
